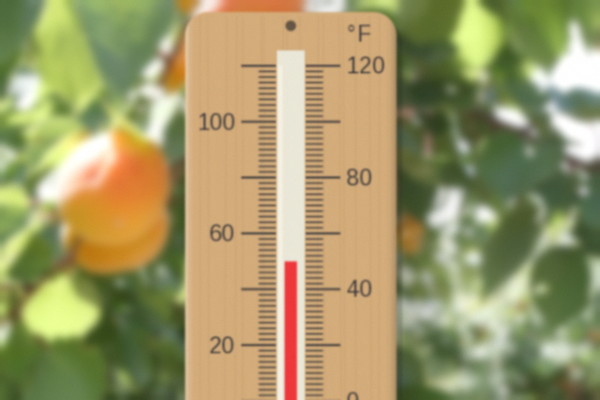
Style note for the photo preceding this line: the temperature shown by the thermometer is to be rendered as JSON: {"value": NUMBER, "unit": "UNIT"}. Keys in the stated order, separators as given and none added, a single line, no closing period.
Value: {"value": 50, "unit": "°F"}
